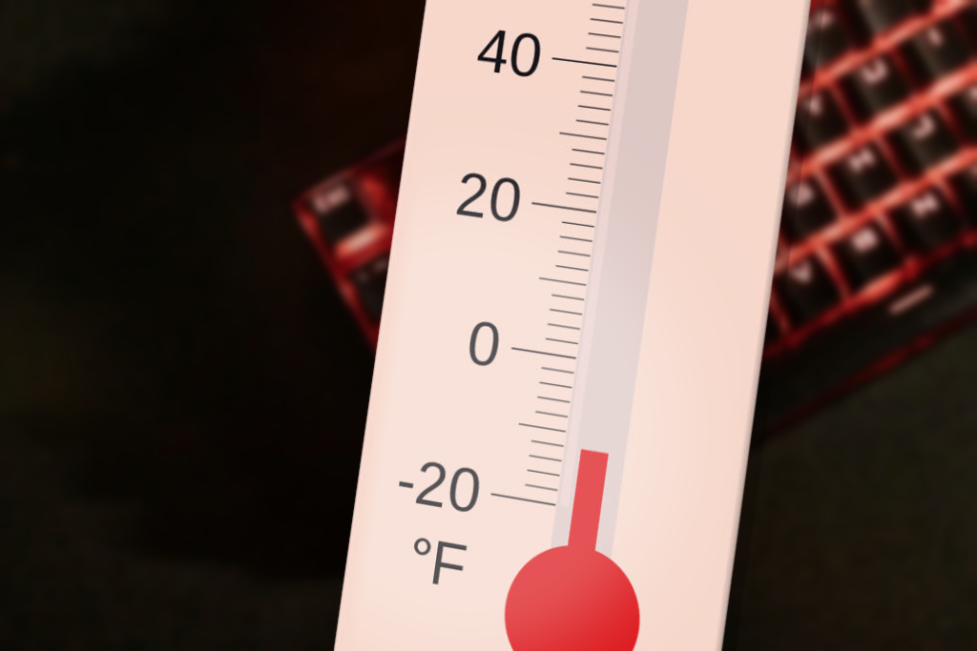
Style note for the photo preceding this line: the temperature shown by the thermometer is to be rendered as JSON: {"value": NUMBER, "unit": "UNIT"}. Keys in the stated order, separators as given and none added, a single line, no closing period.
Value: {"value": -12, "unit": "°F"}
